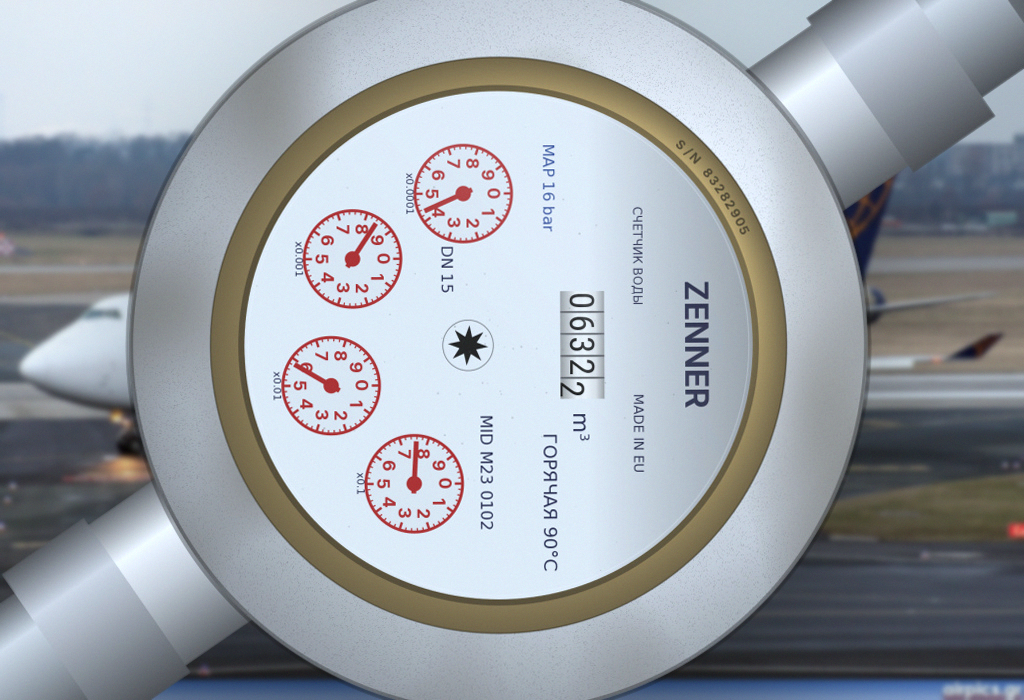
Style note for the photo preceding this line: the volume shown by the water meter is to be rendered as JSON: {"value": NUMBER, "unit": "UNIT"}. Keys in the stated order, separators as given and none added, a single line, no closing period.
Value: {"value": 6321.7584, "unit": "m³"}
